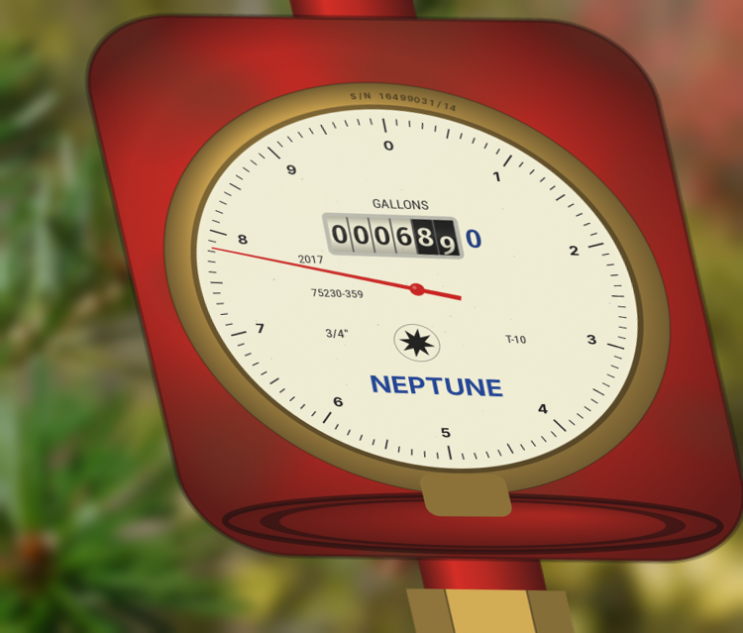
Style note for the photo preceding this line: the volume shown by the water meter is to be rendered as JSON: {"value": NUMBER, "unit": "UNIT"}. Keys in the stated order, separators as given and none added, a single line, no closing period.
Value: {"value": 6887.8, "unit": "gal"}
